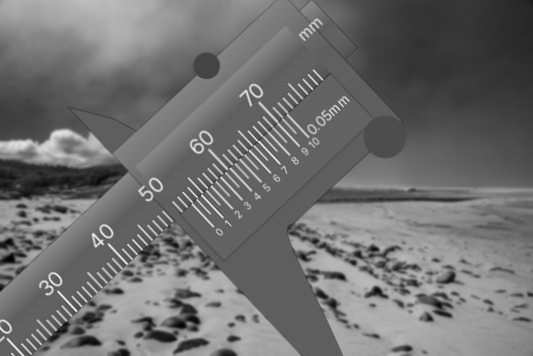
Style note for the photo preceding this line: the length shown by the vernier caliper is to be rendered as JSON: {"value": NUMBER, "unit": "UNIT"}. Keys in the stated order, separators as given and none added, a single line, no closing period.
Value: {"value": 52.8, "unit": "mm"}
